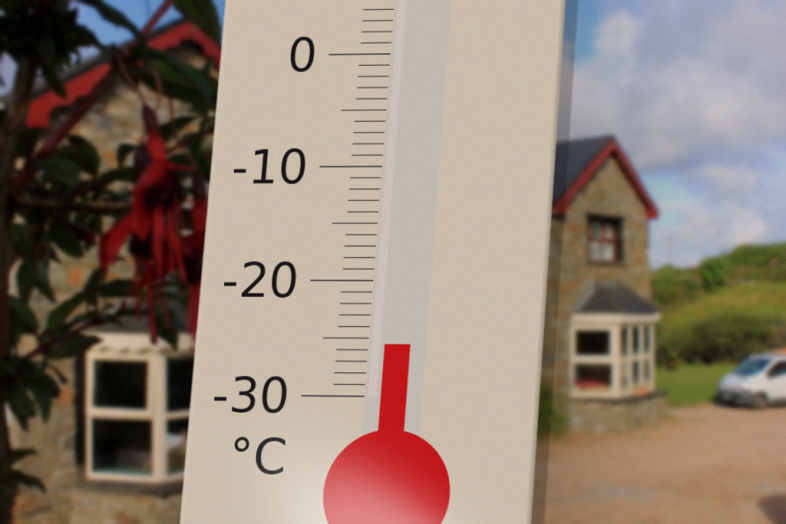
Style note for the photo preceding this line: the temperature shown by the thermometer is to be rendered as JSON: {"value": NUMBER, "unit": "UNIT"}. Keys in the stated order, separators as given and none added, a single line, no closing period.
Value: {"value": -25.5, "unit": "°C"}
